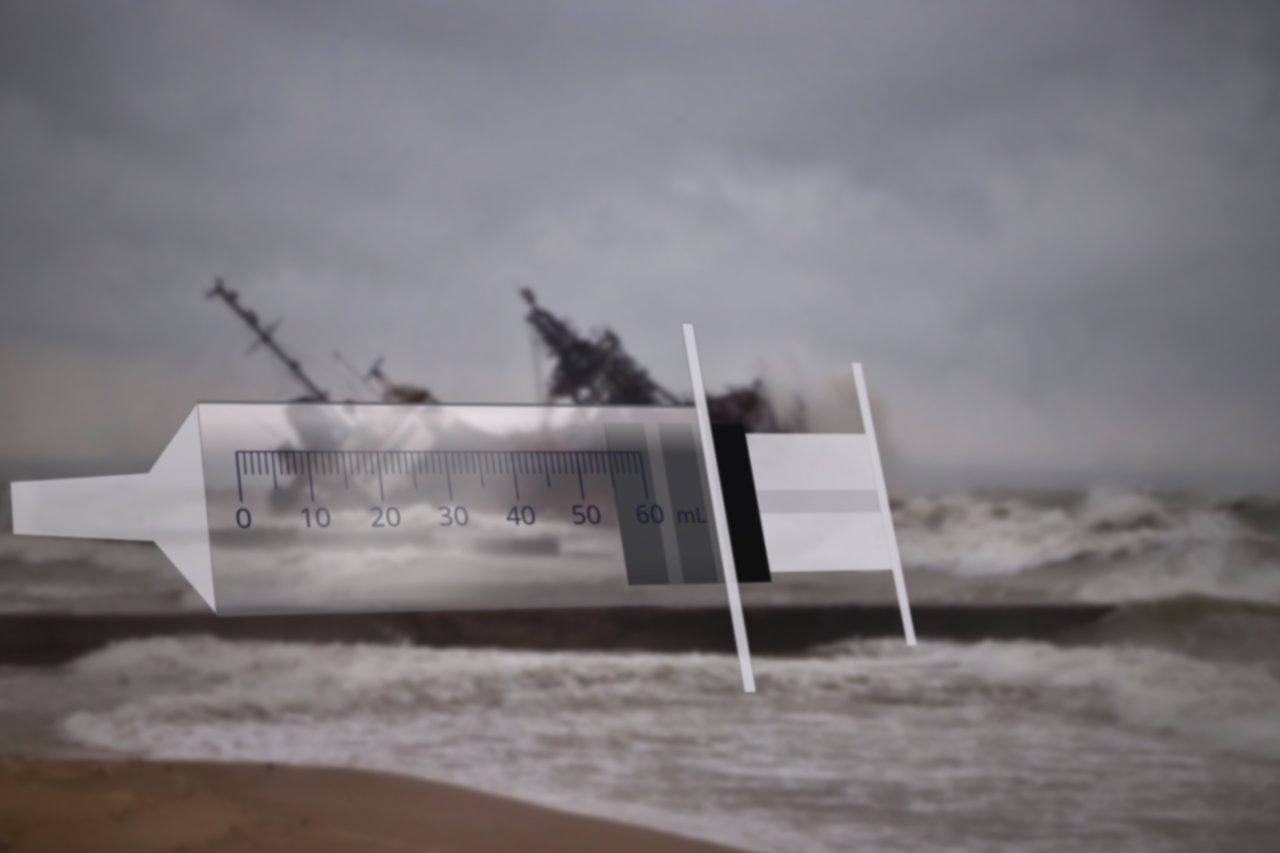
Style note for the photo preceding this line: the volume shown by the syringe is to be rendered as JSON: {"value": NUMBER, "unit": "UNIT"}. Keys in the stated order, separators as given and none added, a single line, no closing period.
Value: {"value": 55, "unit": "mL"}
